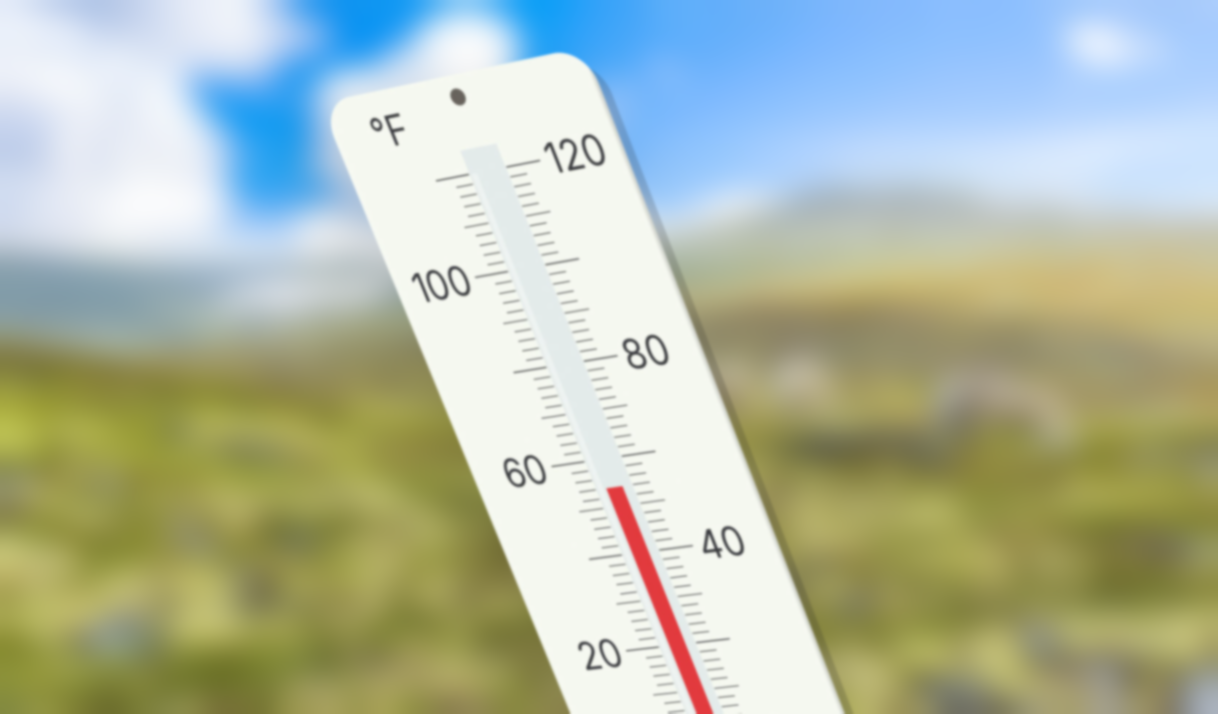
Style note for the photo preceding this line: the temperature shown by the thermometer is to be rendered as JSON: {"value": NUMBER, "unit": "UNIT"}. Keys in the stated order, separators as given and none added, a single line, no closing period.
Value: {"value": 54, "unit": "°F"}
